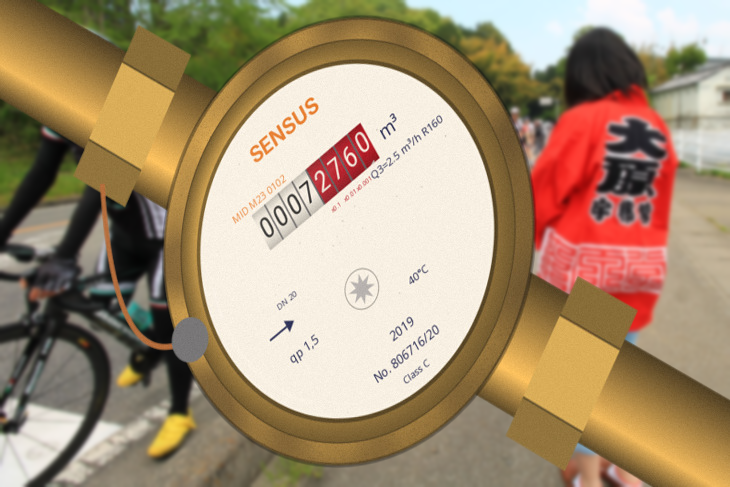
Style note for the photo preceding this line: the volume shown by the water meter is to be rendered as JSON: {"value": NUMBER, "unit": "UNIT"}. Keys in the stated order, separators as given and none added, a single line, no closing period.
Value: {"value": 7.2760, "unit": "m³"}
